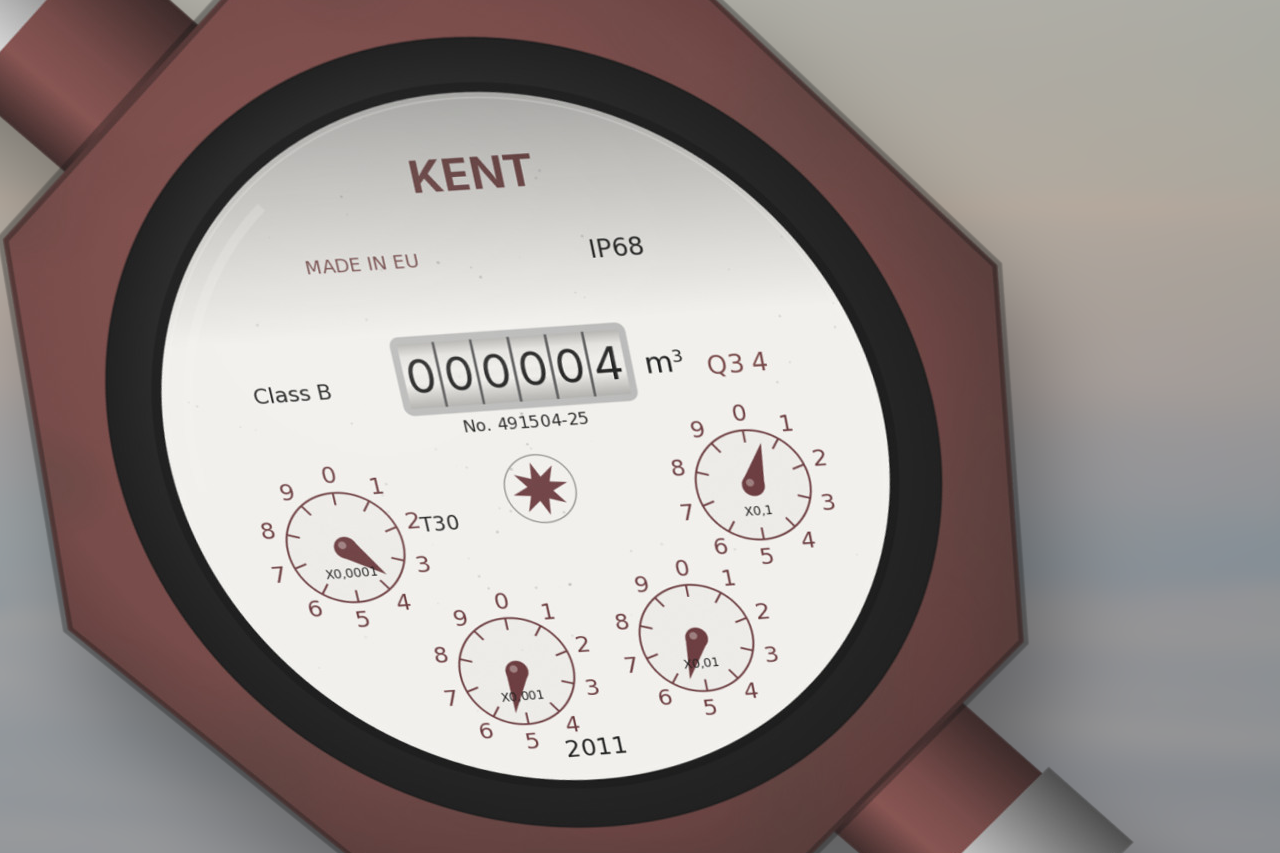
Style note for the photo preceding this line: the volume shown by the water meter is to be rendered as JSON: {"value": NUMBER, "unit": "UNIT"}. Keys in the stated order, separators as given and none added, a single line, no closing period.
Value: {"value": 4.0553, "unit": "m³"}
